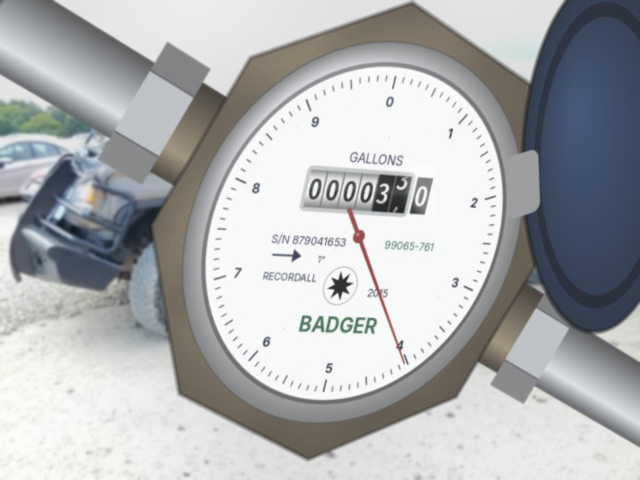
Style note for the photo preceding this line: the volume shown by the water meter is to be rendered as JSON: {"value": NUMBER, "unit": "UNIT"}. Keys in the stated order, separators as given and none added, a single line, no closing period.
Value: {"value": 334.0, "unit": "gal"}
